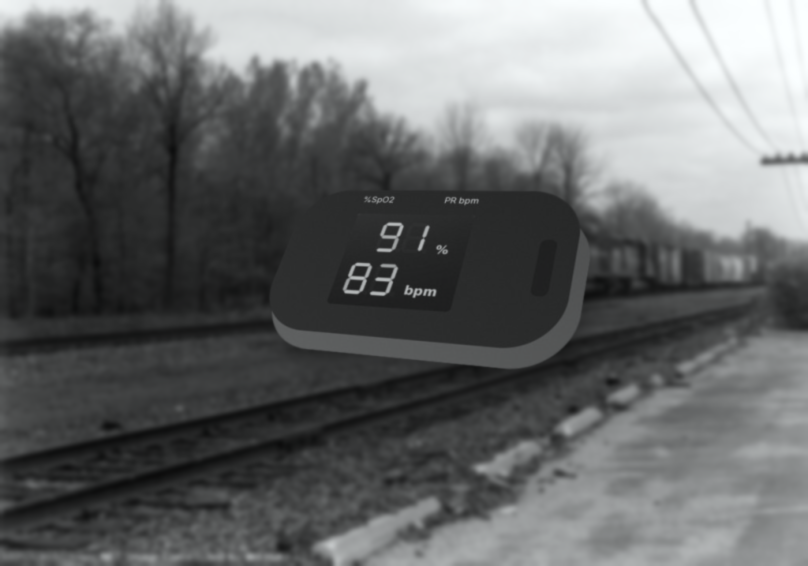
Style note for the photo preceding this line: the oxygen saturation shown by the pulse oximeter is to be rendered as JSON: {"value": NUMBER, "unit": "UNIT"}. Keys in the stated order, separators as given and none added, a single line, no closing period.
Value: {"value": 91, "unit": "%"}
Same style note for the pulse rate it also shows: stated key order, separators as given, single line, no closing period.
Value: {"value": 83, "unit": "bpm"}
